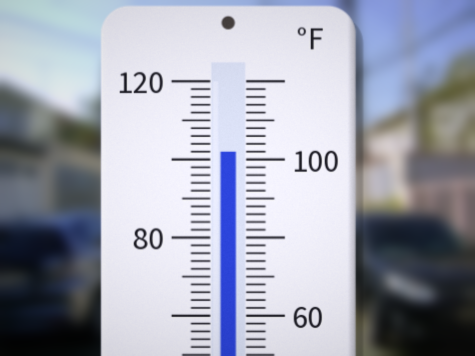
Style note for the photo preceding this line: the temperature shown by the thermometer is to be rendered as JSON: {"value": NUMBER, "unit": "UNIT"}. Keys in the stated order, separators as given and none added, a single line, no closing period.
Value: {"value": 102, "unit": "°F"}
